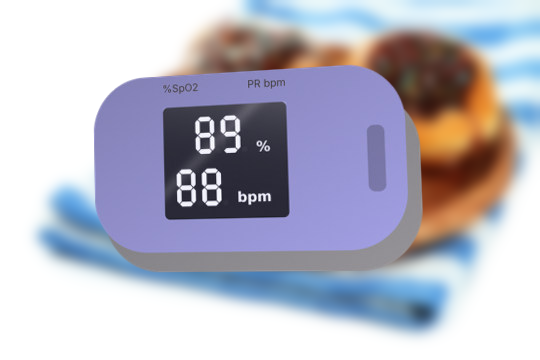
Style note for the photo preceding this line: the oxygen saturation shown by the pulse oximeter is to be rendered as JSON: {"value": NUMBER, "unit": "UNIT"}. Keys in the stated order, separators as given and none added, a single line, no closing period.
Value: {"value": 89, "unit": "%"}
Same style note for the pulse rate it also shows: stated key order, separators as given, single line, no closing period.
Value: {"value": 88, "unit": "bpm"}
